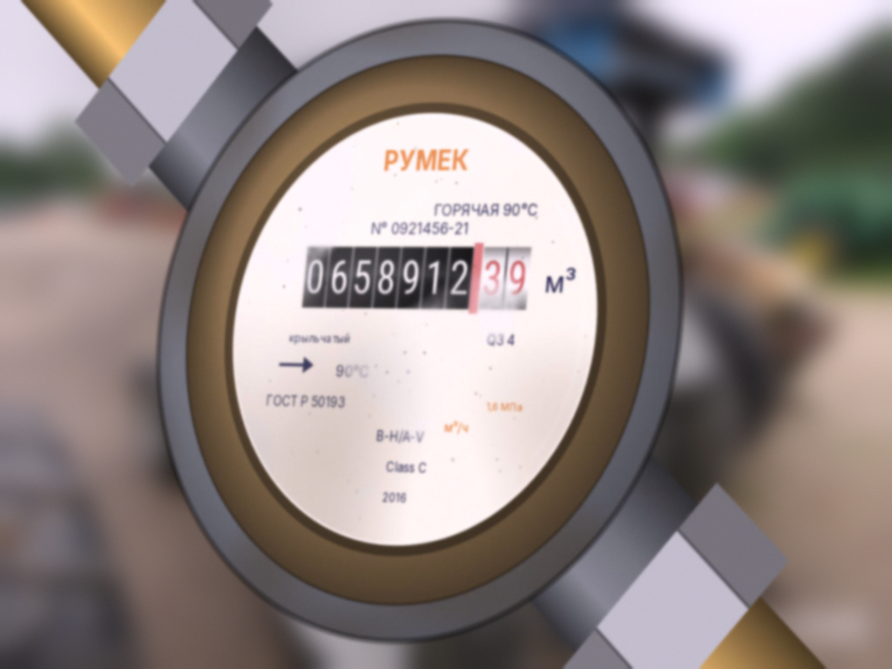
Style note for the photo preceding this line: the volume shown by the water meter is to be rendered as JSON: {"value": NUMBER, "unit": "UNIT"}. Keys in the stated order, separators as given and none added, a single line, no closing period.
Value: {"value": 658912.39, "unit": "m³"}
